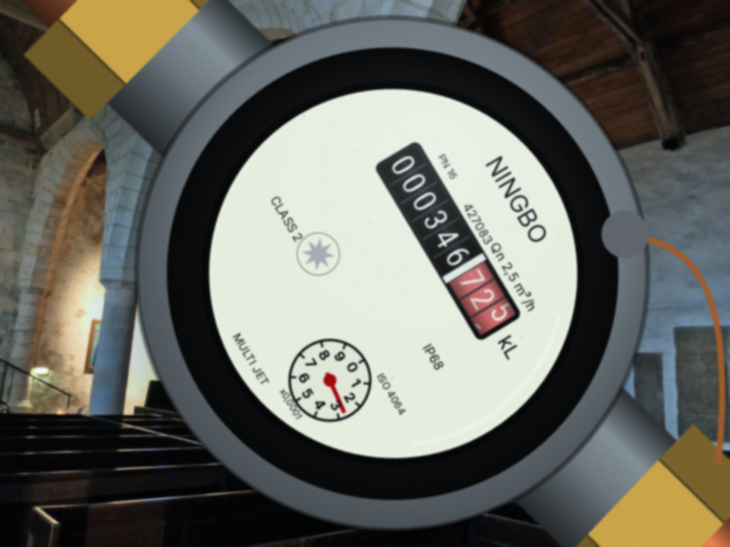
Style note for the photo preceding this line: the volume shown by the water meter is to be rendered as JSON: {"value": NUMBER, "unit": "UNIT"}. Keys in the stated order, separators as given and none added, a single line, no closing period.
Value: {"value": 346.7252, "unit": "kL"}
